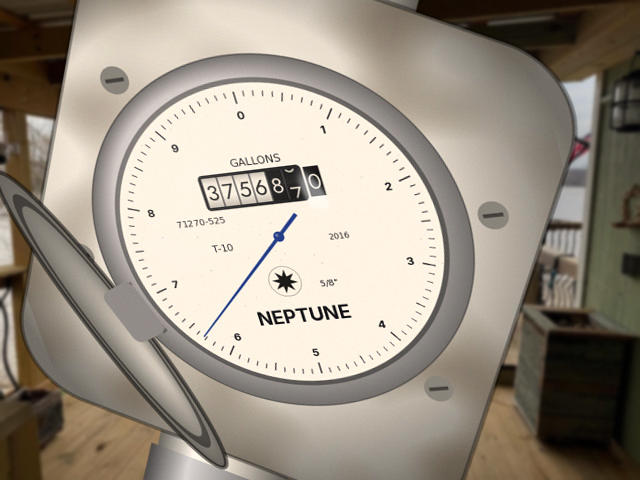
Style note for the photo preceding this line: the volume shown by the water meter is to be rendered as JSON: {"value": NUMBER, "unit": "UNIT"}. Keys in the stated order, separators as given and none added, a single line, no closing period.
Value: {"value": 3756866.3, "unit": "gal"}
